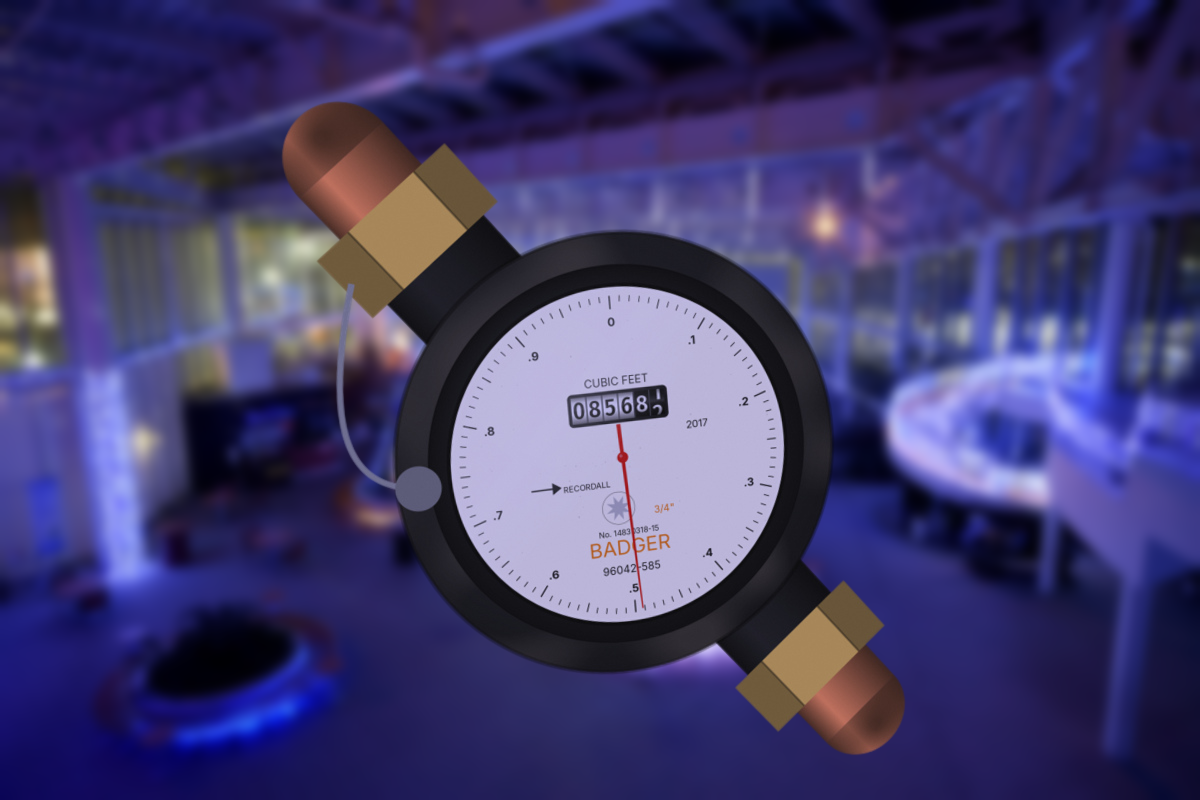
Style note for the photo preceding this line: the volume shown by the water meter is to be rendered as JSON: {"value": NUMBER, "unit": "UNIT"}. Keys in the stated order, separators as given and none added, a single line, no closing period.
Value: {"value": 85681.49, "unit": "ft³"}
